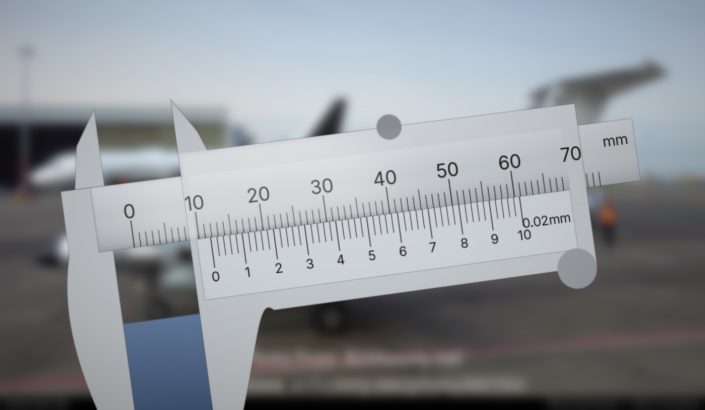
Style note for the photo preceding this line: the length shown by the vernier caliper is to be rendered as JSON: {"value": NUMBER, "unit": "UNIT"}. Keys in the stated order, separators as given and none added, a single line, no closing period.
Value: {"value": 11.8, "unit": "mm"}
